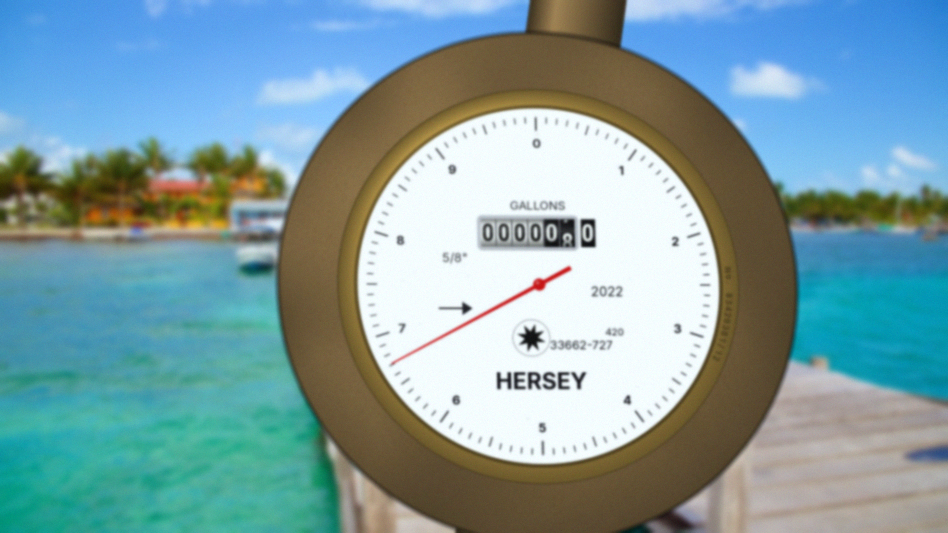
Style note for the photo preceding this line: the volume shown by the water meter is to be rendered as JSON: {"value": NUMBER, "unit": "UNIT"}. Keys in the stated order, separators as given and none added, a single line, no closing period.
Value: {"value": 76.7, "unit": "gal"}
